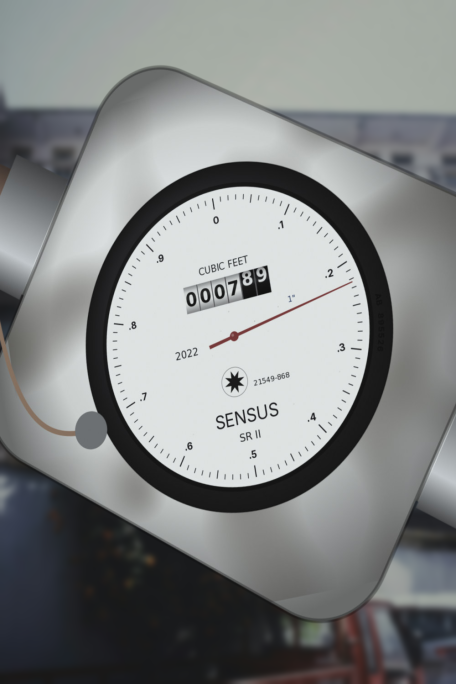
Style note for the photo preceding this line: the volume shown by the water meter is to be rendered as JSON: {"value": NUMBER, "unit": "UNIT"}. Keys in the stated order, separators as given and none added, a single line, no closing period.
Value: {"value": 789.22, "unit": "ft³"}
